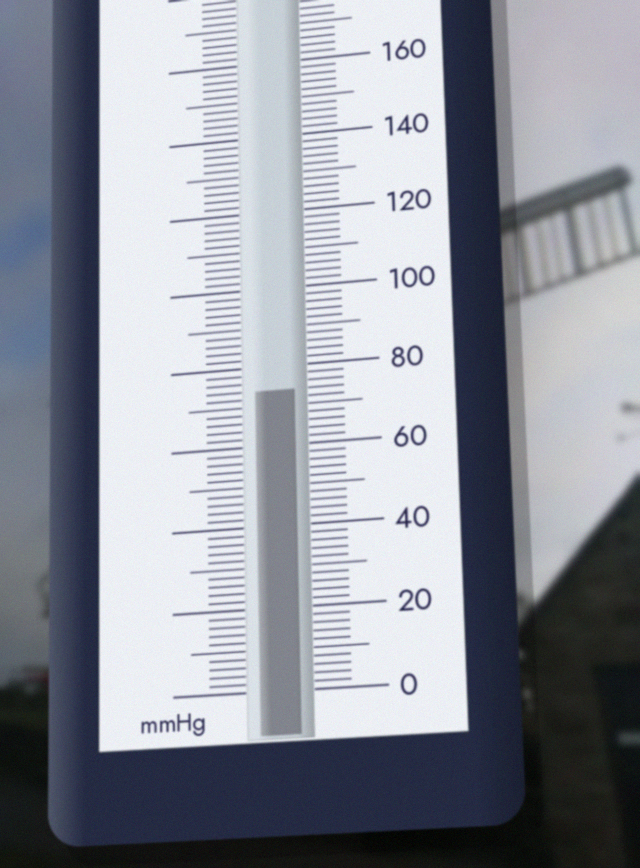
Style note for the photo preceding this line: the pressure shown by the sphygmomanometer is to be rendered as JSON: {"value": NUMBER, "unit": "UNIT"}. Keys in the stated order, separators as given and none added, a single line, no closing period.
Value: {"value": 74, "unit": "mmHg"}
